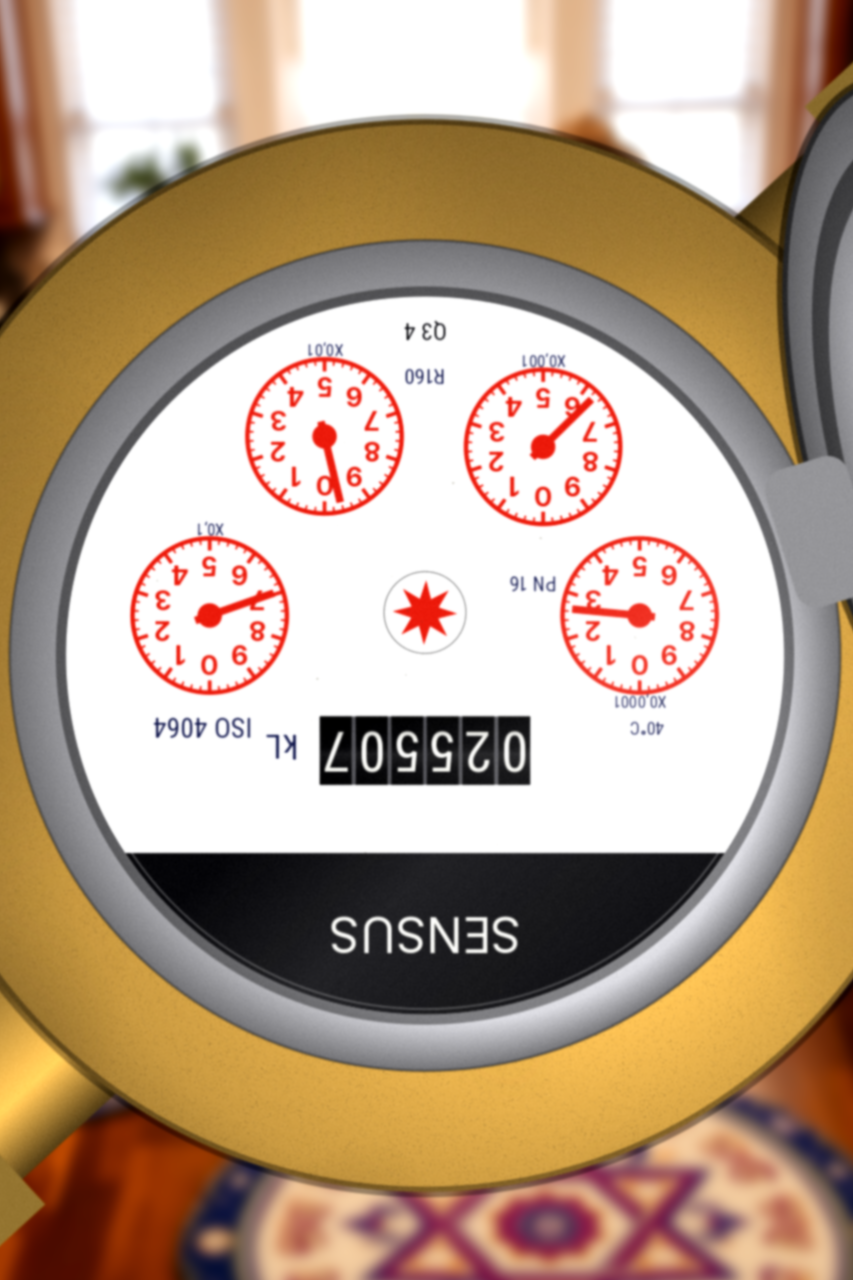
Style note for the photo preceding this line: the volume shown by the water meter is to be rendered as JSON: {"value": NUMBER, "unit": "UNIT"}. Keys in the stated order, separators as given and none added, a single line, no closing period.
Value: {"value": 25507.6962, "unit": "kL"}
